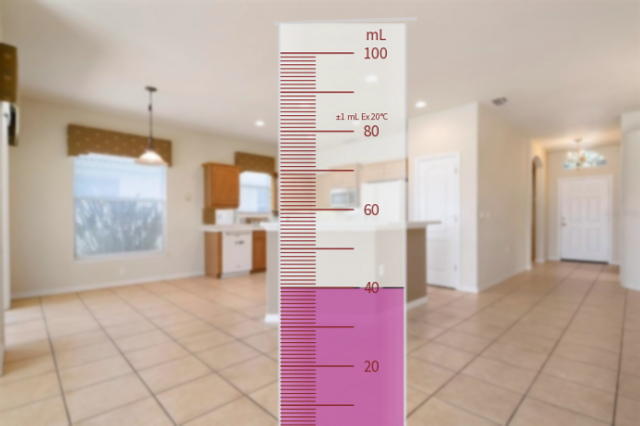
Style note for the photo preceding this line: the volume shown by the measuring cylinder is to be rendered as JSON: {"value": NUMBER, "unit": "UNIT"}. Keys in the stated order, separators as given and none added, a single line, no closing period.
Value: {"value": 40, "unit": "mL"}
